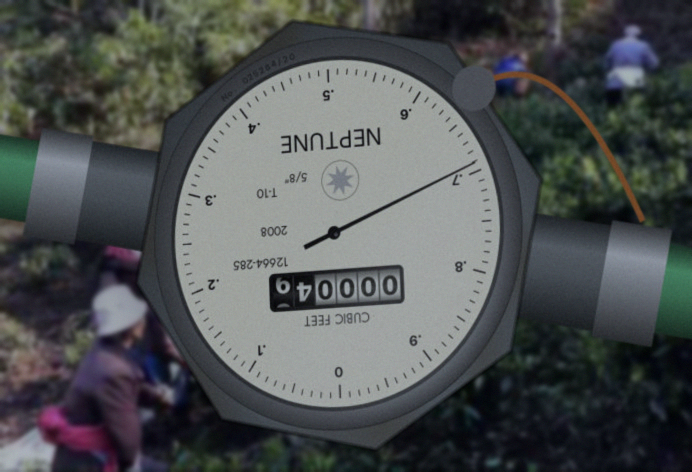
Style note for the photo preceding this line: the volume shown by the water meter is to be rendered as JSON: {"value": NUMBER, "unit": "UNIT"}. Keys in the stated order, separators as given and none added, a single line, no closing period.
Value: {"value": 48.69, "unit": "ft³"}
